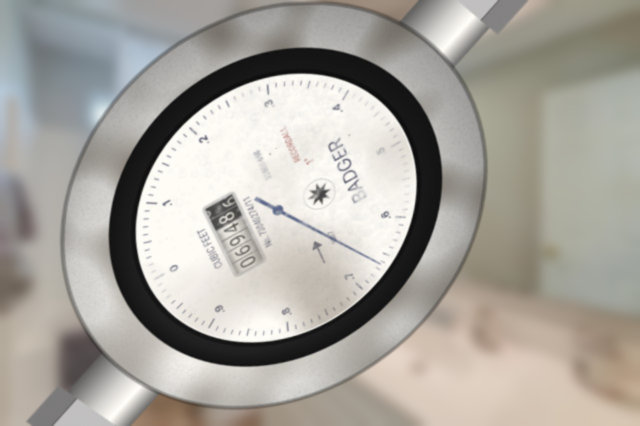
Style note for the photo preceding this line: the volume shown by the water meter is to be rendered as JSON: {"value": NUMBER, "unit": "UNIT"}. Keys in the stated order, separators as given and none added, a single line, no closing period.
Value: {"value": 69485.66, "unit": "ft³"}
